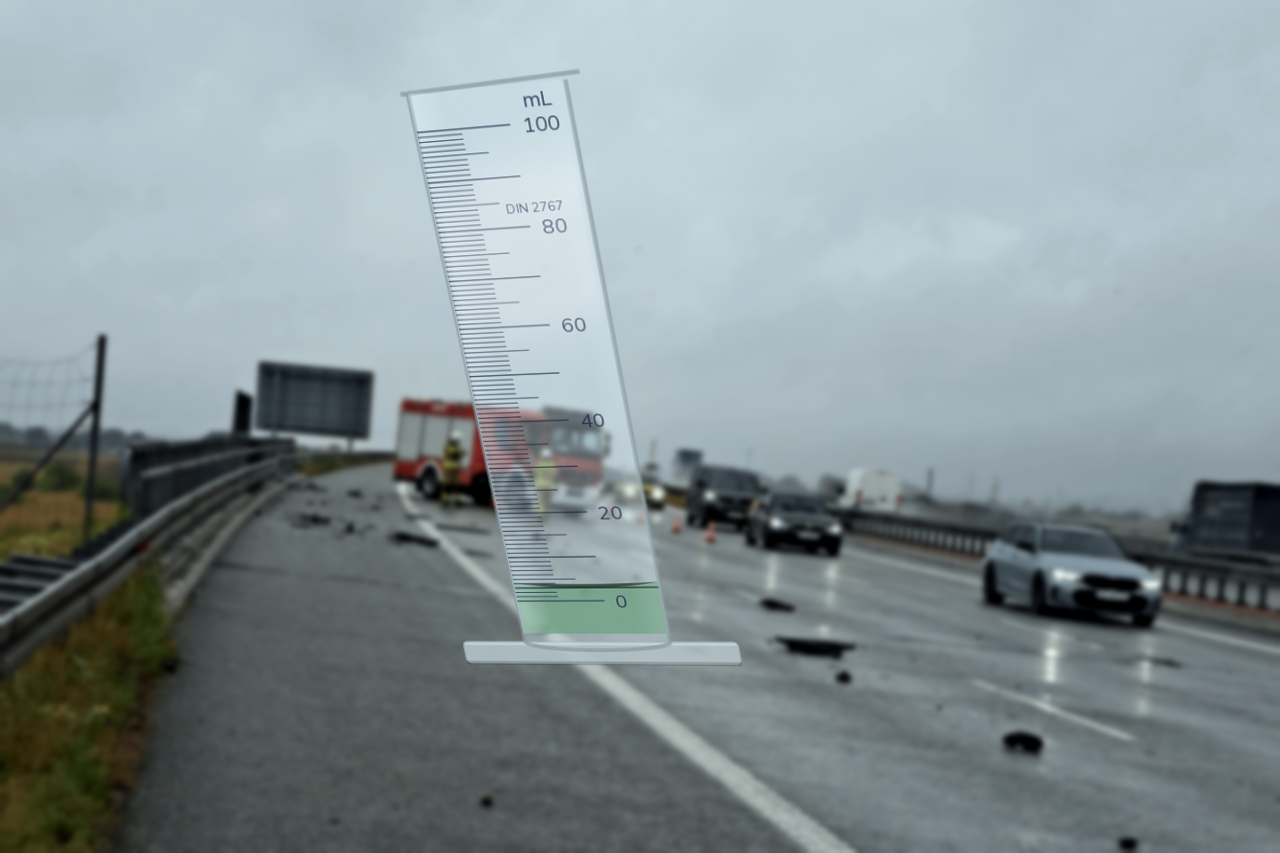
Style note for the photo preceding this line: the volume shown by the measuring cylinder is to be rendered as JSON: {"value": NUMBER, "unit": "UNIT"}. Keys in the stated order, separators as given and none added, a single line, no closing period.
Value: {"value": 3, "unit": "mL"}
